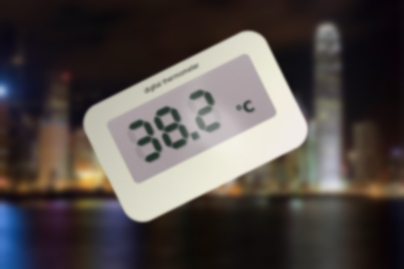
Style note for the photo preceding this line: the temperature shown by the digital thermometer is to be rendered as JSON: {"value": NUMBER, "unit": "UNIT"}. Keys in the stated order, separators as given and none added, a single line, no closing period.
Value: {"value": 38.2, "unit": "°C"}
